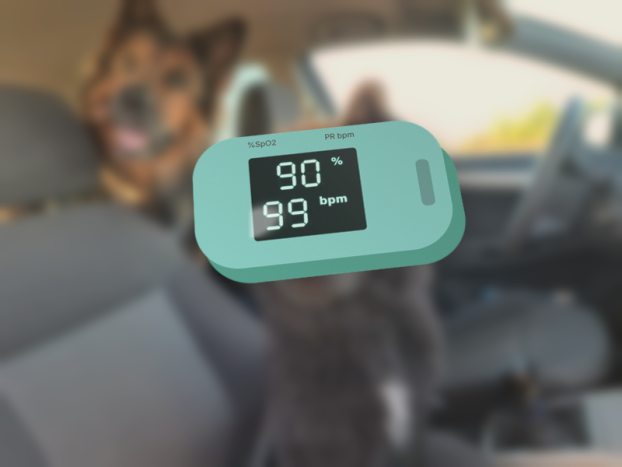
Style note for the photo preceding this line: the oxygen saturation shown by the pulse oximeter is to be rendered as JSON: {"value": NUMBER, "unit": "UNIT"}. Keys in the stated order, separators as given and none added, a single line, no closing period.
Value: {"value": 90, "unit": "%"}
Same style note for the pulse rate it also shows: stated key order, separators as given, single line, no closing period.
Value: {"value": 99, "unit": "bpm"}
